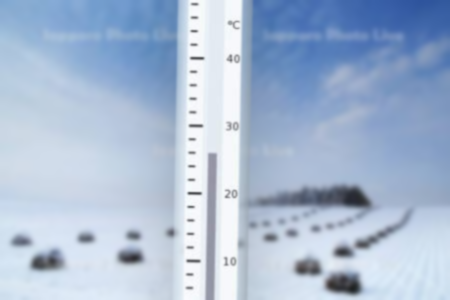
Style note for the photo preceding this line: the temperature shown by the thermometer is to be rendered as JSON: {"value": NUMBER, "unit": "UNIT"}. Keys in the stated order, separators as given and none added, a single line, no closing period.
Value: {"value": 26, "unit": "°C"}
